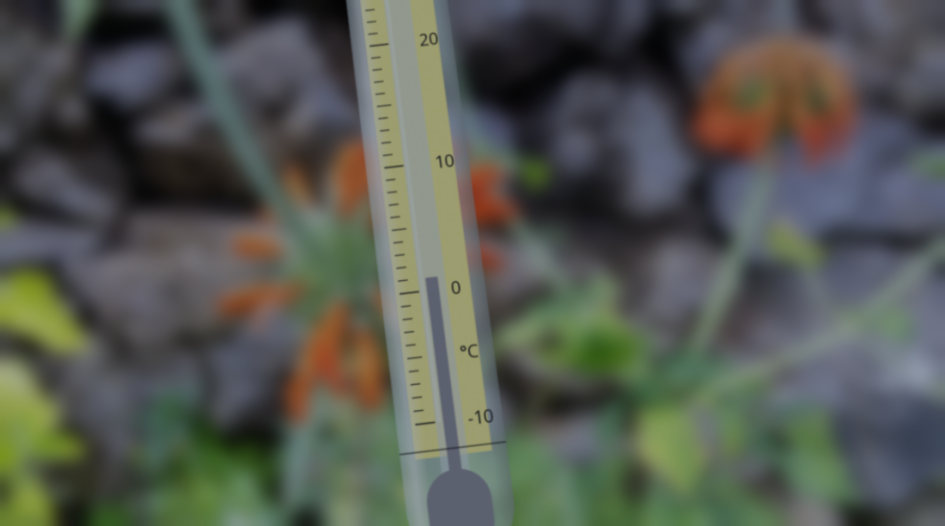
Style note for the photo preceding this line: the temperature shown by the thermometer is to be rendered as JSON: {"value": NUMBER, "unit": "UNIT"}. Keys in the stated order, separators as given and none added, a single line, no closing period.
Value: {"value": 1, "unit": "°C"}
